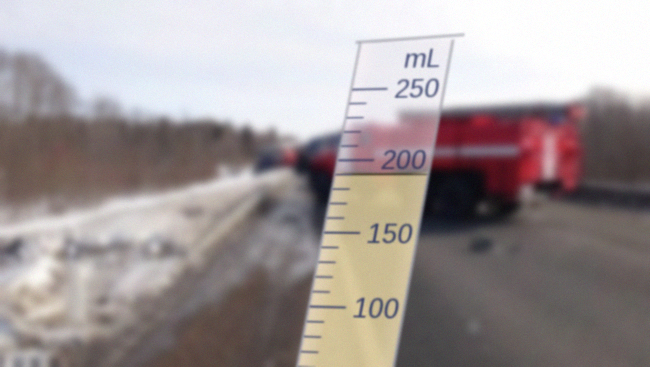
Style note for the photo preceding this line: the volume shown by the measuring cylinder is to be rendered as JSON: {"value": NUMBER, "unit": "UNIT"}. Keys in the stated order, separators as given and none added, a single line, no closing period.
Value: {"value": 190, "unit": "mL"}
